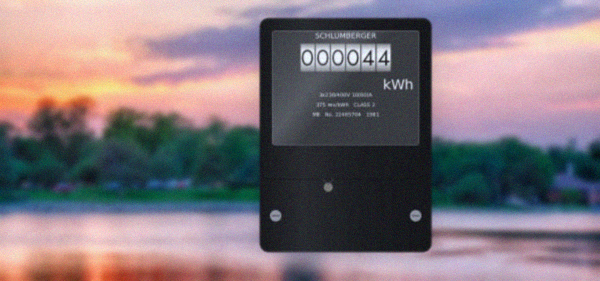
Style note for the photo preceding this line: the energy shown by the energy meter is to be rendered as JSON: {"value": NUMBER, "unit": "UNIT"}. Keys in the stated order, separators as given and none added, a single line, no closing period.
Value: {"value": 44, "unit": "kWh"}
